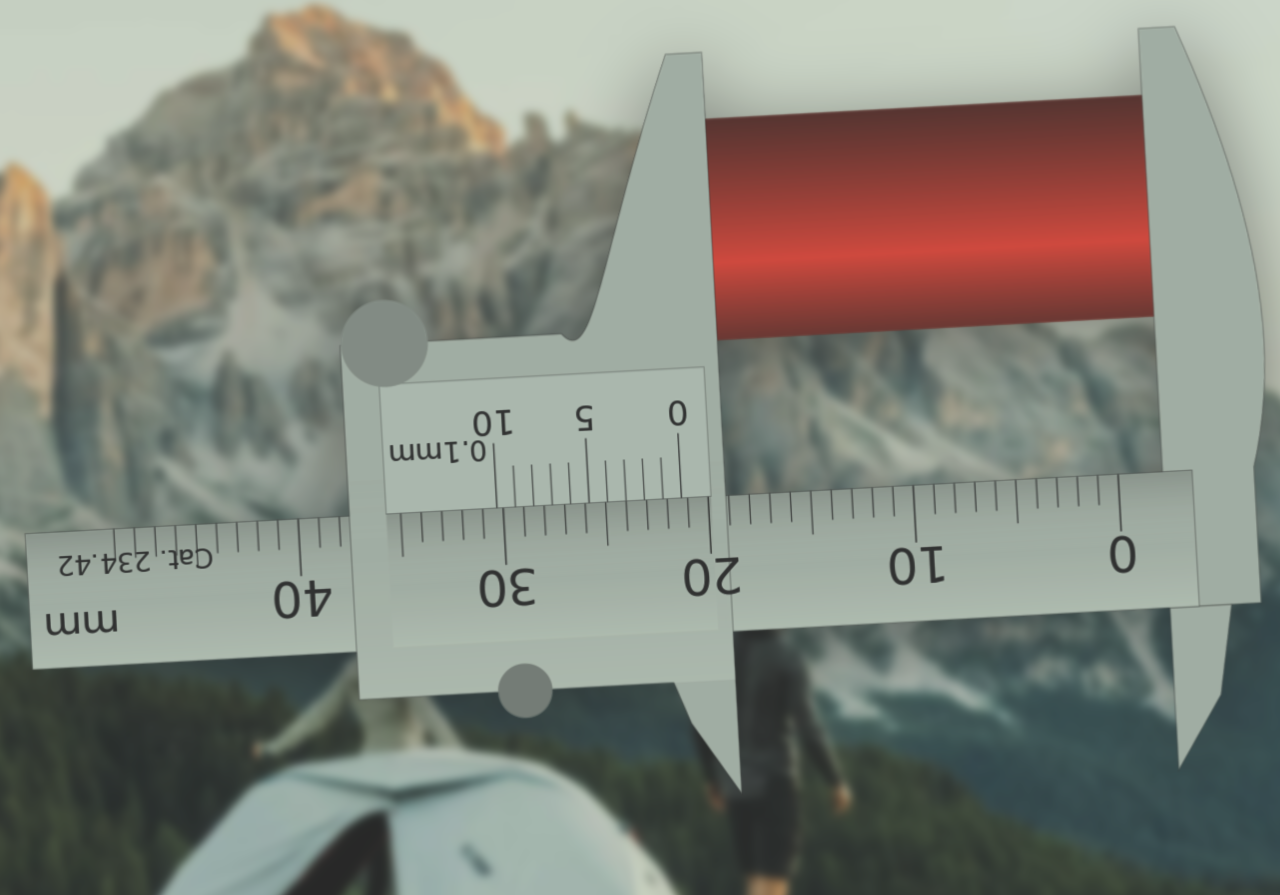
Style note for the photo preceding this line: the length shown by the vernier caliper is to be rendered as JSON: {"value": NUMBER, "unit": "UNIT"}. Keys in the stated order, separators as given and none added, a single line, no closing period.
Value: {"value": 21.3, "unit": "mm"}
